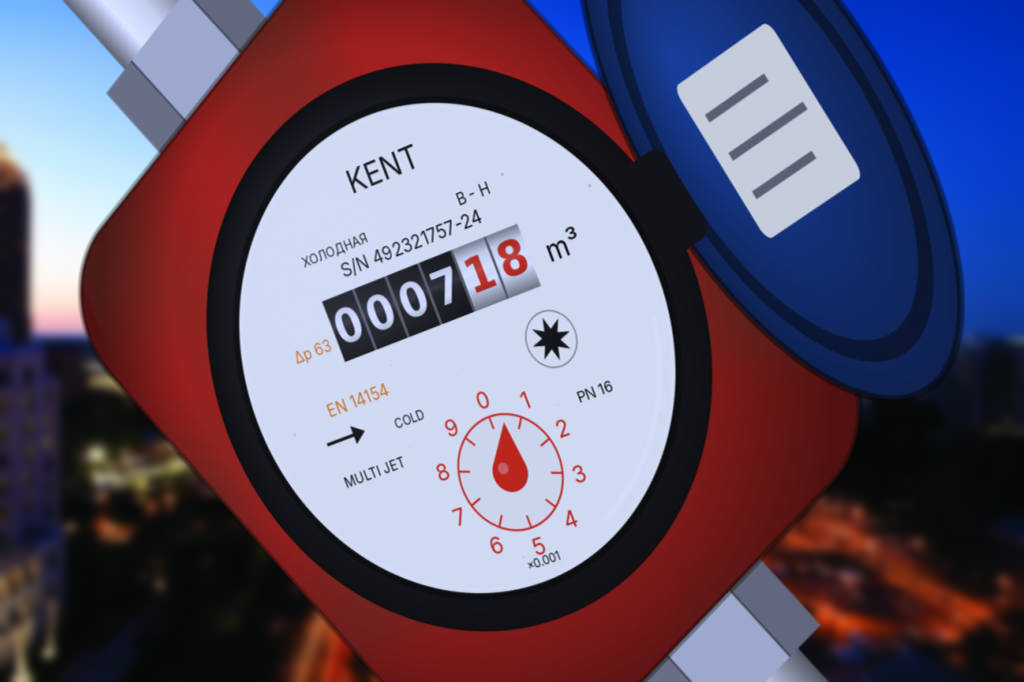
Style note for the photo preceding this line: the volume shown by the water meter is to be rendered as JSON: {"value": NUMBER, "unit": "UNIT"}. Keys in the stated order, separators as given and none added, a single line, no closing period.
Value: {"value": 7.180, "unit": "m³"}
